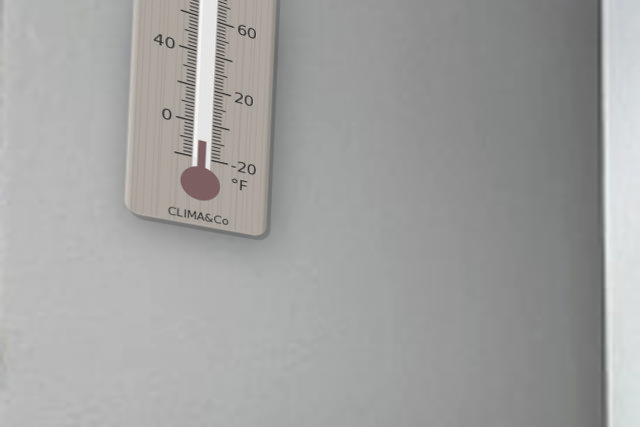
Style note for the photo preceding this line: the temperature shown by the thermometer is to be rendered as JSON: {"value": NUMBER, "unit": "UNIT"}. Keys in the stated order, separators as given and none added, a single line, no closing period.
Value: {"value": -10, "unit": "°F"}
